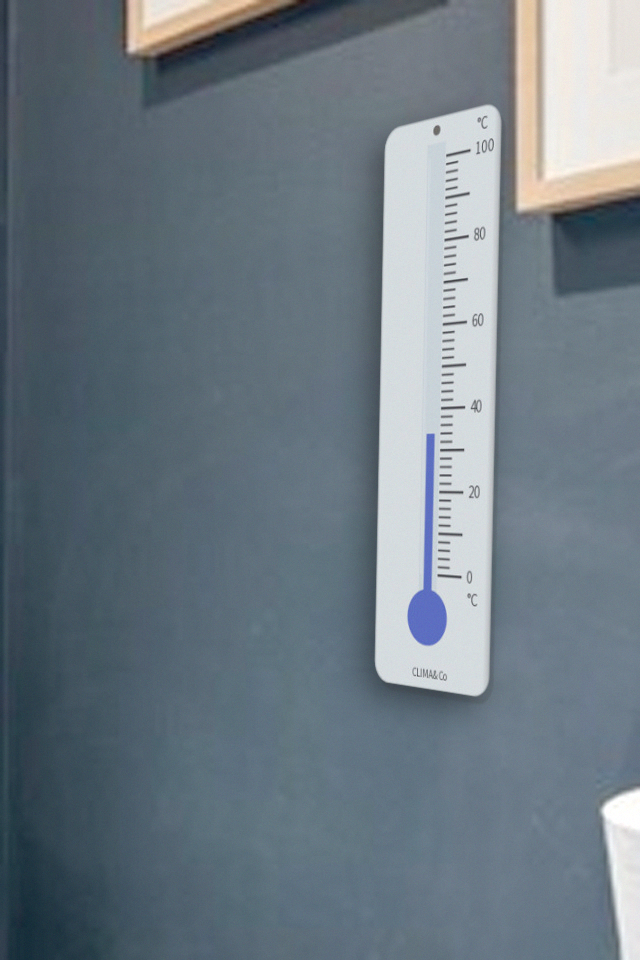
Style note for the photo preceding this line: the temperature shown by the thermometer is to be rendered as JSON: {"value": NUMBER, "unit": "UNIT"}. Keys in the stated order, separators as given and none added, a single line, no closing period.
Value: {"value": 34, "unit": "°C"}
